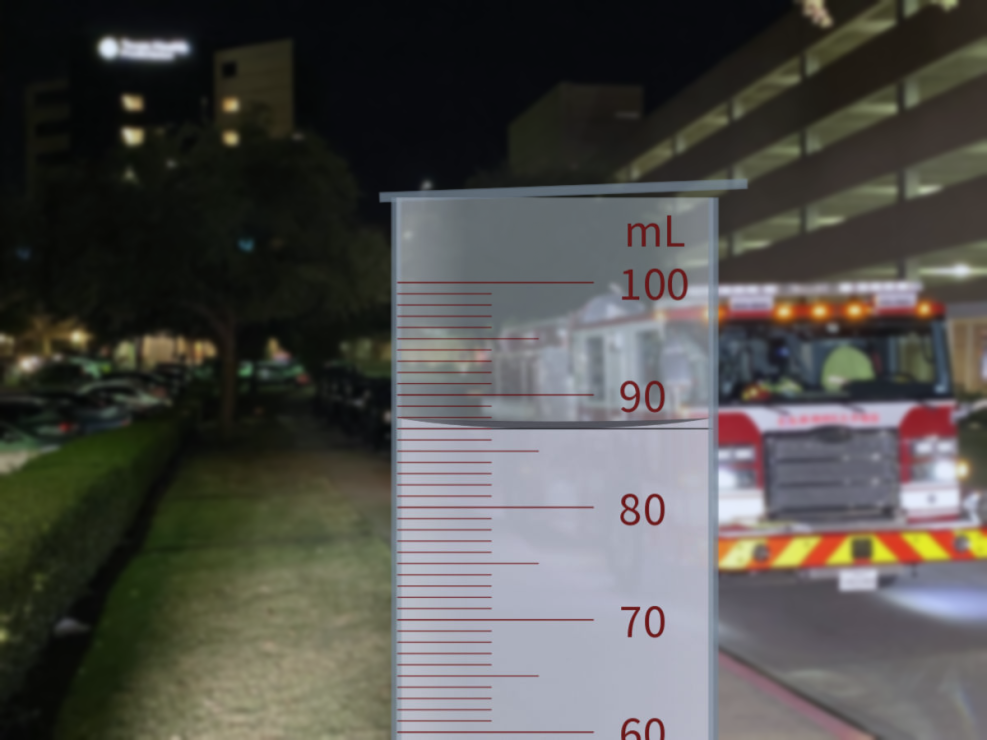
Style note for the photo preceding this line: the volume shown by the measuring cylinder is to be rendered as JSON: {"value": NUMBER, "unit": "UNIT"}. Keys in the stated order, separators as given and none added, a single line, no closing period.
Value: {"value": 87, "unit": "mL"}
